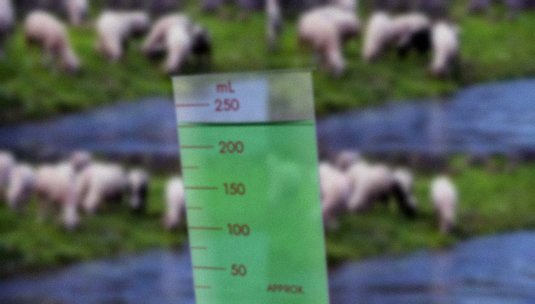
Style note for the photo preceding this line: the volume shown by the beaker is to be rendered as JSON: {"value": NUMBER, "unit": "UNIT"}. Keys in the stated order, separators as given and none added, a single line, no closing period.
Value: {"value": 225, "unit": "mL"}
